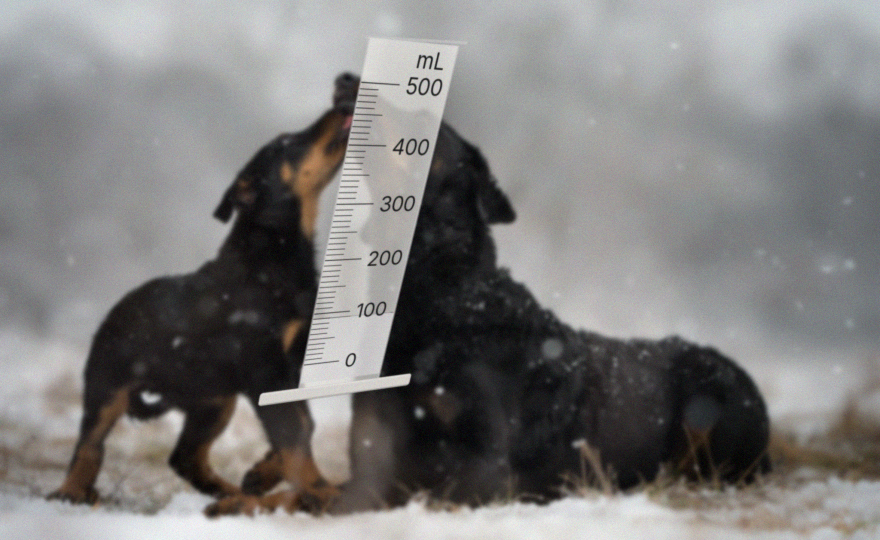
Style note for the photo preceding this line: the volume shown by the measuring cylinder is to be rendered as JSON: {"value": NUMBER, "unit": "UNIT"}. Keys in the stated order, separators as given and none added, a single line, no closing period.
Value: {"value": 90, "unit": "mL"}
